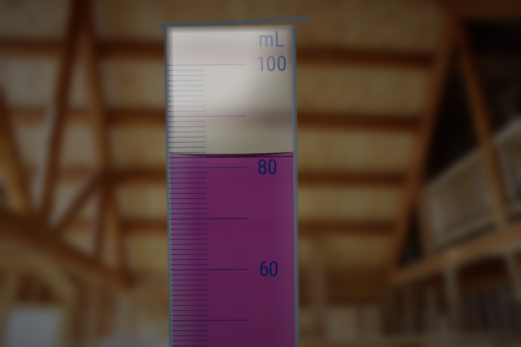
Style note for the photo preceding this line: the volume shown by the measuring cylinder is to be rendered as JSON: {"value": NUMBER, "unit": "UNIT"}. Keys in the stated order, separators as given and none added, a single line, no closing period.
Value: {"value": 82, "unit": "mL"}
